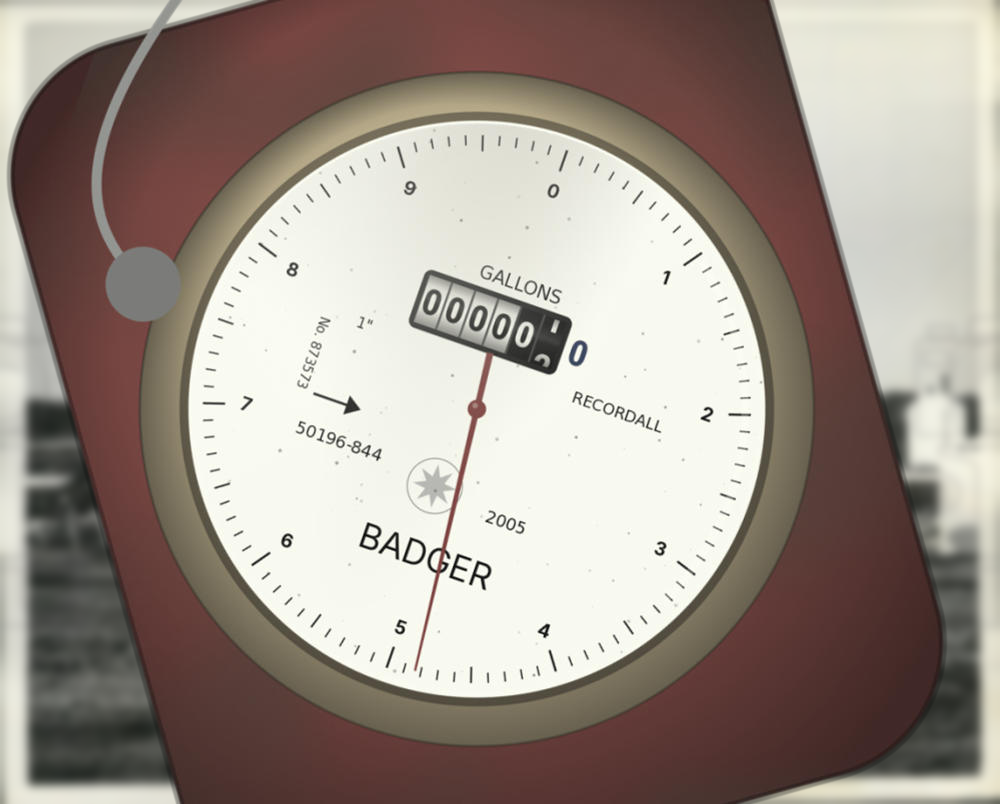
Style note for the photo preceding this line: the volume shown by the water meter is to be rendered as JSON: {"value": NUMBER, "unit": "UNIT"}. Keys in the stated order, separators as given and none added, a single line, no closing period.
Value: {"value": 14.8, "unit": "gal"}
